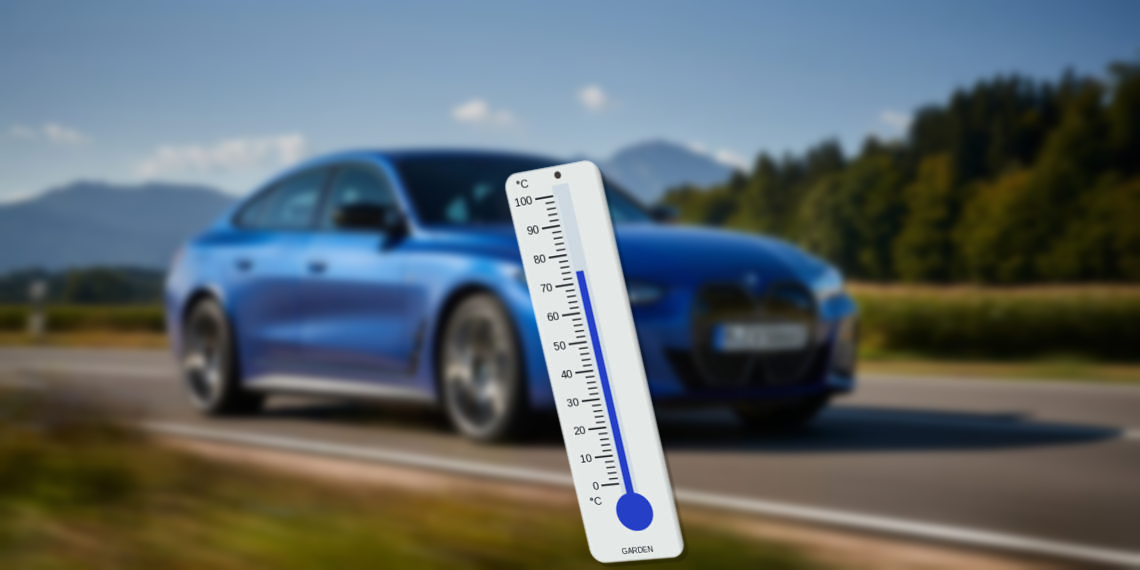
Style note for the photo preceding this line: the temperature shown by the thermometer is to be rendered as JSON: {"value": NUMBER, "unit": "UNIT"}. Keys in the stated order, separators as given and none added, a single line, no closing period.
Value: {"value": 74, "unit": "°C"}
